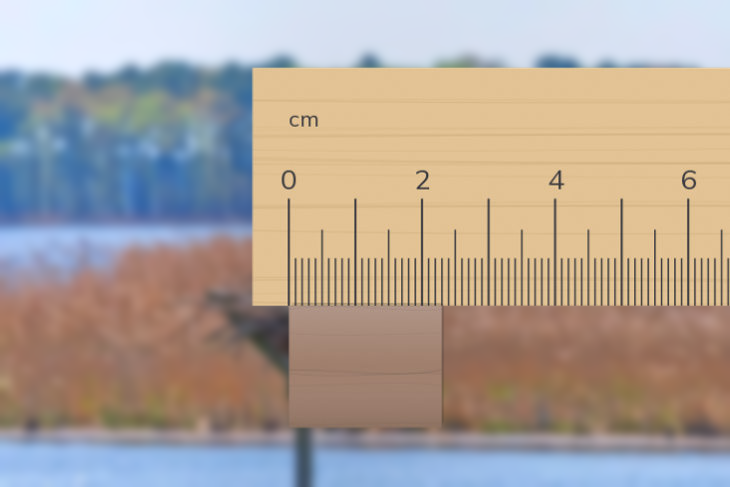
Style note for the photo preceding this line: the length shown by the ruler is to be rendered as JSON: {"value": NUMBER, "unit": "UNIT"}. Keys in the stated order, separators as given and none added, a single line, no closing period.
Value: {"value": 2.3, "unit": "cm"}
